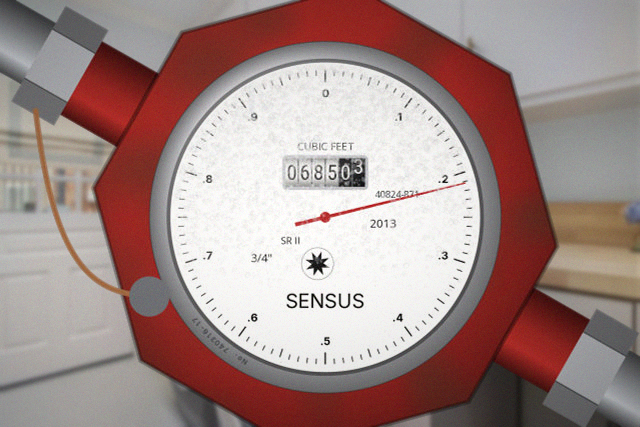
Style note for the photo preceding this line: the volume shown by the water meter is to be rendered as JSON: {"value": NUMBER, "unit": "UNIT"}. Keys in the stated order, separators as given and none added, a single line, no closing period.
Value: {"value": 68503.21, "unit": "ft³"}
